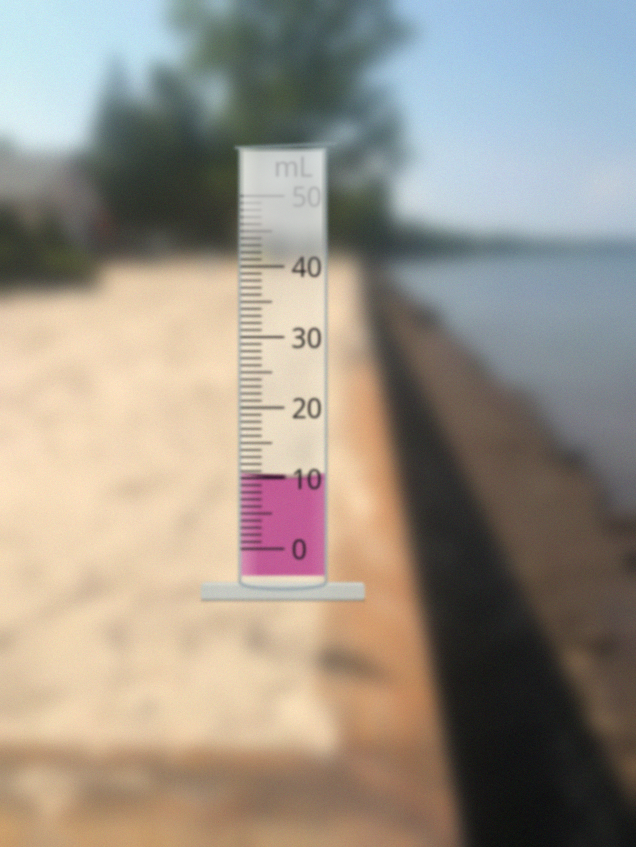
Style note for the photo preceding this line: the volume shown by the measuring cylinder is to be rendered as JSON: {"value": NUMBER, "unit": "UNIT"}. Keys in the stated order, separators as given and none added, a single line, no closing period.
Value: {"value": 10, "unit": "mL"}
